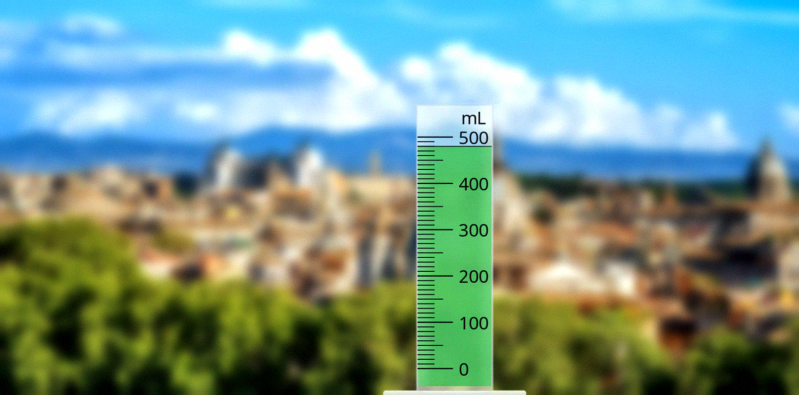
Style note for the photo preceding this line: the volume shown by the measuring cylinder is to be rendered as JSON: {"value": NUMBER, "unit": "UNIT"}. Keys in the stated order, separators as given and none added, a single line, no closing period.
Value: {"value": 480, "unit": "mL"}
